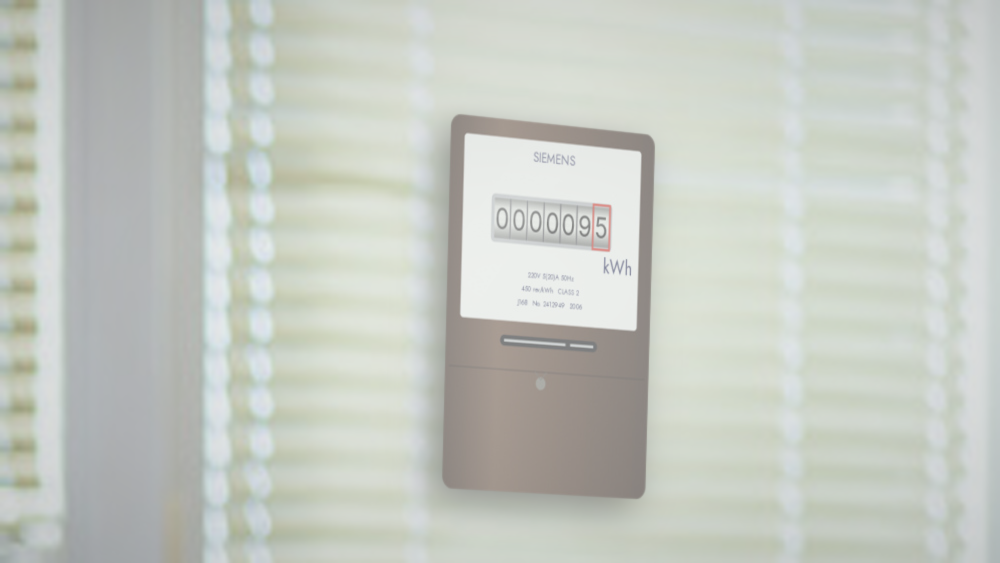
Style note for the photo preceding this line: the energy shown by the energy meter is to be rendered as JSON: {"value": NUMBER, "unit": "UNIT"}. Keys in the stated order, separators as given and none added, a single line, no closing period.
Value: {"value": 9.5, "unit": "kWh"}
